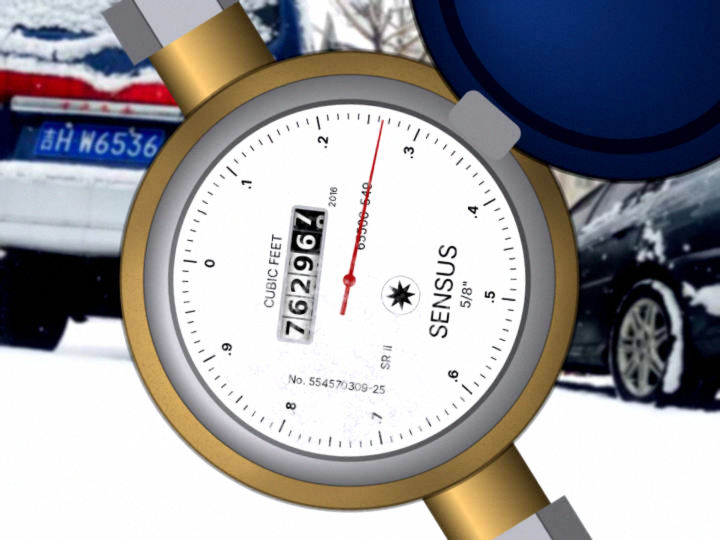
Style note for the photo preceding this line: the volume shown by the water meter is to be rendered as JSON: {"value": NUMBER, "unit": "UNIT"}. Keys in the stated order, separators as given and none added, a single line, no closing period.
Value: {"value": 762967.26, "unit": "ft³"}
